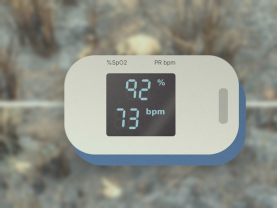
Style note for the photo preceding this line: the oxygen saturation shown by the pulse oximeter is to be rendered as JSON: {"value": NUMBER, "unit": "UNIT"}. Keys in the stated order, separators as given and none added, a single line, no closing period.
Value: {"value": 92, "unit": "%"}
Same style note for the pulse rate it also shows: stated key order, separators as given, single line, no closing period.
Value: {"value": 73, "unit": "bpm"}
